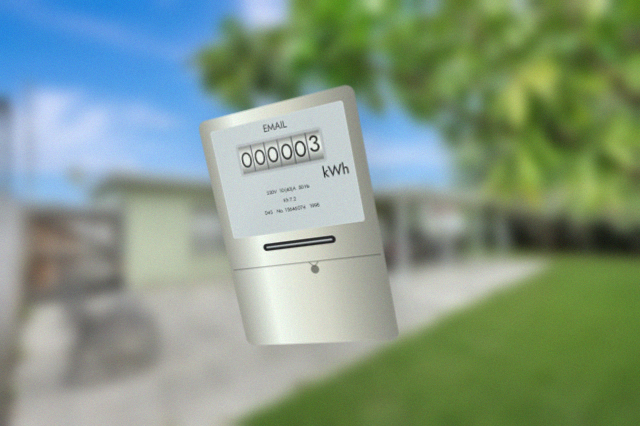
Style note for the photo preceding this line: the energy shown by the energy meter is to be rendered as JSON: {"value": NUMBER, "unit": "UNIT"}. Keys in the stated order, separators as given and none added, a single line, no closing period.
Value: {"value": 3, "unit": "kWh"}
